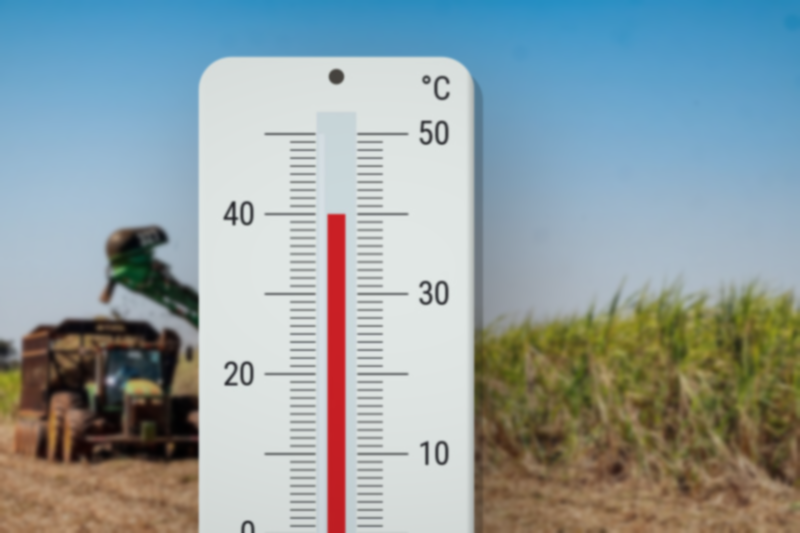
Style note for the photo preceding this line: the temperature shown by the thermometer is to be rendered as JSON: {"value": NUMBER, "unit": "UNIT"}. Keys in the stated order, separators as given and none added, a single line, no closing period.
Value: {"value": 40, "unit": "°C"}
